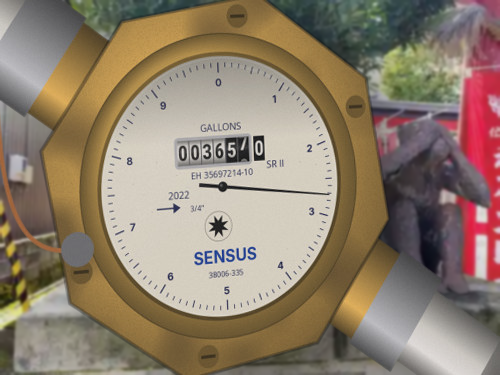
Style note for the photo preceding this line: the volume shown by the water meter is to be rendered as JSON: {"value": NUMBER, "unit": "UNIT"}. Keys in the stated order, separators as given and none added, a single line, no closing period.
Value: {"value": 36572.7, "unit": "gal"}
